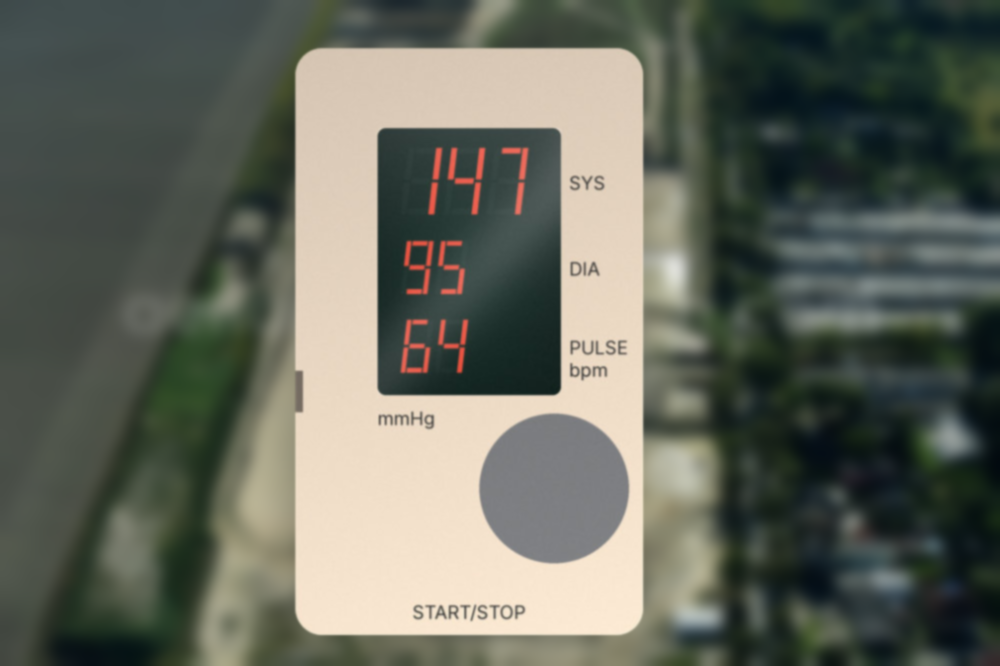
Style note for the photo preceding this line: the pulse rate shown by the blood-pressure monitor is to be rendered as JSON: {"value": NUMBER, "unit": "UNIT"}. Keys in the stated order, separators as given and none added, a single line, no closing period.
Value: {"value": 64, "unit": "bpm"}
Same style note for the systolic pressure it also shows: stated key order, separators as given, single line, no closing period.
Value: {"value": 147, "unit": "mmHg"}
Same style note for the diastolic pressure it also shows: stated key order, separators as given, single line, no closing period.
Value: {"value": 95, "unit": "mmHg"}
